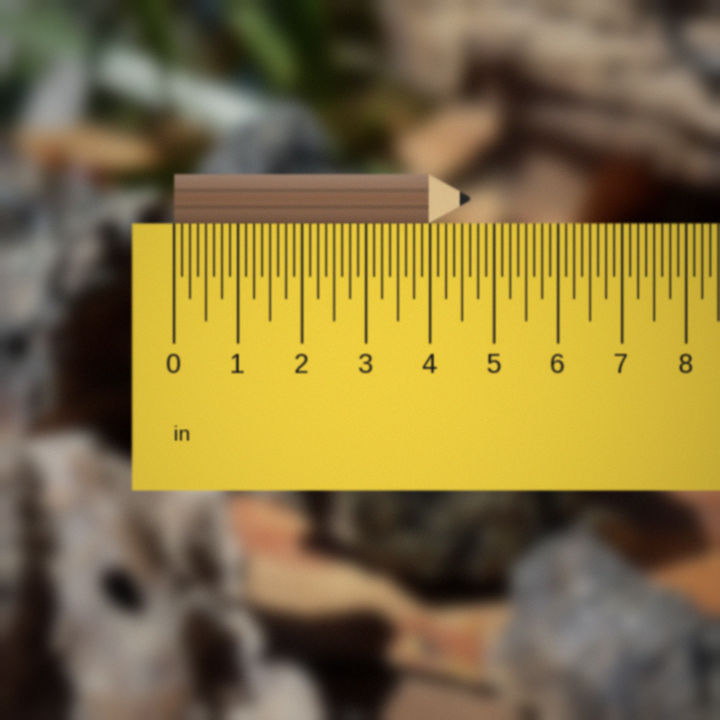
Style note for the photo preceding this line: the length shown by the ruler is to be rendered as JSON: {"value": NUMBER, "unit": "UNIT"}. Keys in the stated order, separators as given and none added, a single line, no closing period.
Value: {"value": 4.625, "unit": "in"}
